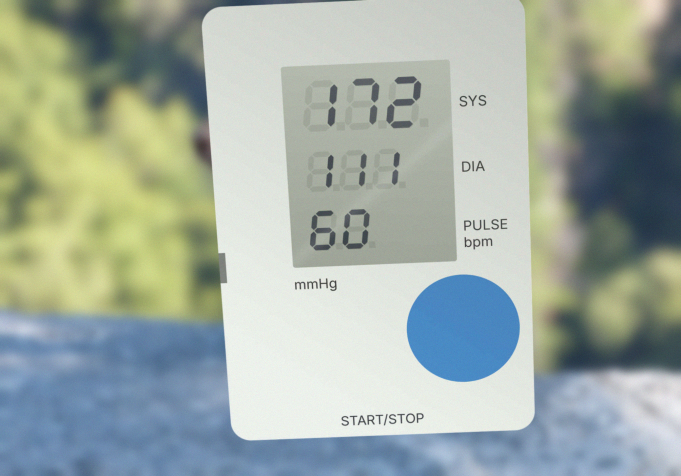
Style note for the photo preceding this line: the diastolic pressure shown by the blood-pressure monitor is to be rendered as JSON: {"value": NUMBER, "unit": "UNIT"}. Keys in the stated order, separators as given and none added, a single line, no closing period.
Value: {"value": 111, "unit": "mmHg"}
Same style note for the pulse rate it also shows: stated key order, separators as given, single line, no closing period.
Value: {"value": 60, "unit": "bpm"}
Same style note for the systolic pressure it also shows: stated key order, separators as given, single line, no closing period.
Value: {"value": 172, "unit": "mmHg"}
